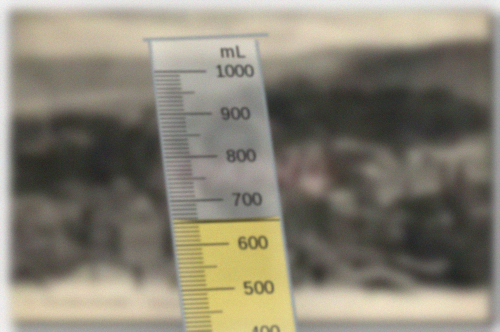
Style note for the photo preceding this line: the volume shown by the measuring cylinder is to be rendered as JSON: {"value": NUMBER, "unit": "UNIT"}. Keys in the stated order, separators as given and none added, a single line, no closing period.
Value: {"value": 650, "unit": "mL"}
